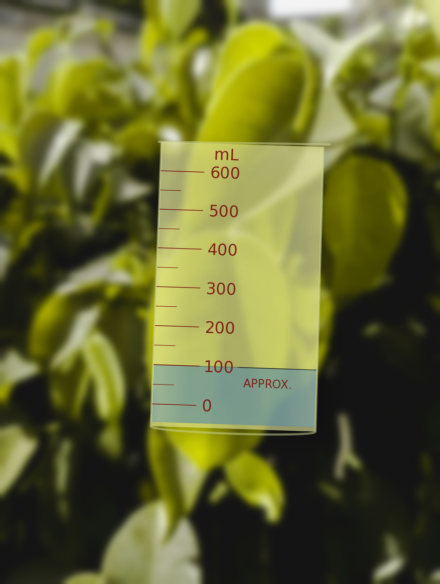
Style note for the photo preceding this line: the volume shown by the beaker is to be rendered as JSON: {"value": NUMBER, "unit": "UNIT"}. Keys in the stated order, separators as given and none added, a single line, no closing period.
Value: {"value": 100, "unit": "mL"}
